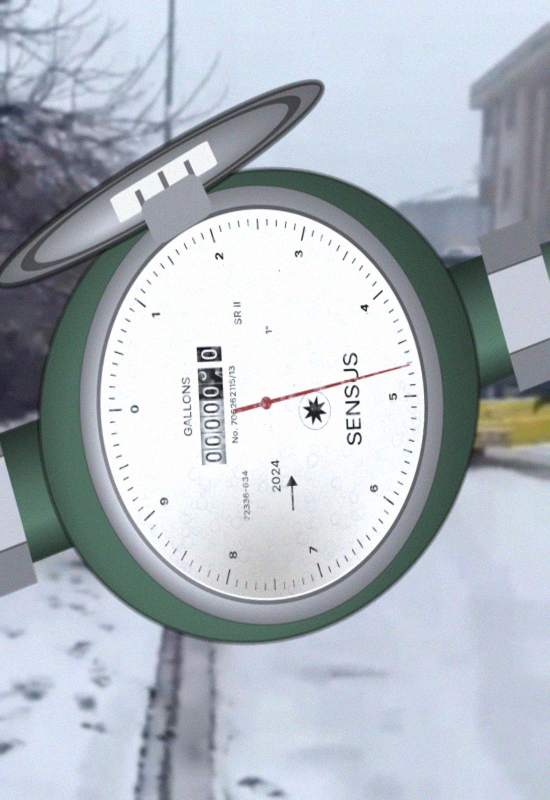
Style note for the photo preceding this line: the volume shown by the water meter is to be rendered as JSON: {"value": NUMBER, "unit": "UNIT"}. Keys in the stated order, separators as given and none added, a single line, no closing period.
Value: {"value": 34.7, "unit": "gal"}
